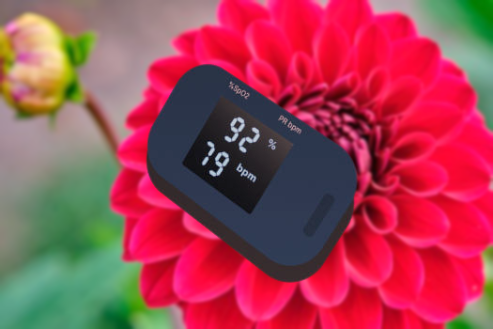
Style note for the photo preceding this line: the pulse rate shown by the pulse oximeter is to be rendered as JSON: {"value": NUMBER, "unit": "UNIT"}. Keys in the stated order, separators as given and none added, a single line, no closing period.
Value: {"value": 79, "unit": "bpm"}
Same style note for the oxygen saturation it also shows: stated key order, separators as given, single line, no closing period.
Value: {"value": 92, "unit": "%"}
